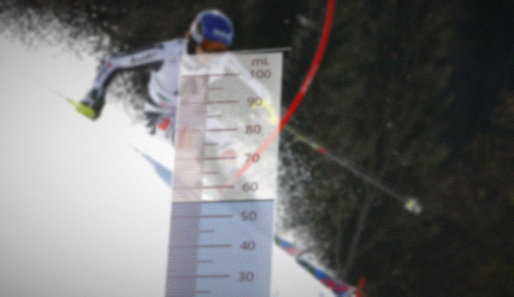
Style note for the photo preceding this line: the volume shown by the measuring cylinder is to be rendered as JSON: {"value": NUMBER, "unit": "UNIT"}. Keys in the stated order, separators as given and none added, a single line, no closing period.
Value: {"value": 55, "unit": "mL"}
